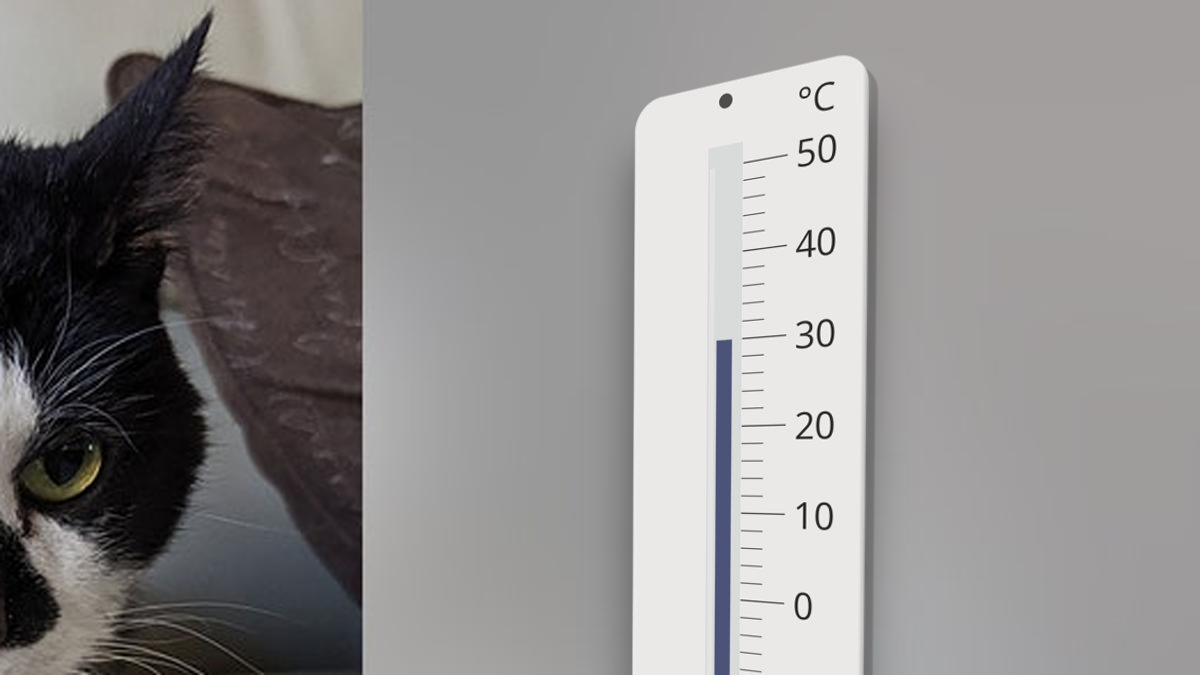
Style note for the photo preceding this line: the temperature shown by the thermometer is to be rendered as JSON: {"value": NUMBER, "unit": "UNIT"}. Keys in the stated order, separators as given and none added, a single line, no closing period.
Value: {"value": 30, "unit": "°C"}
